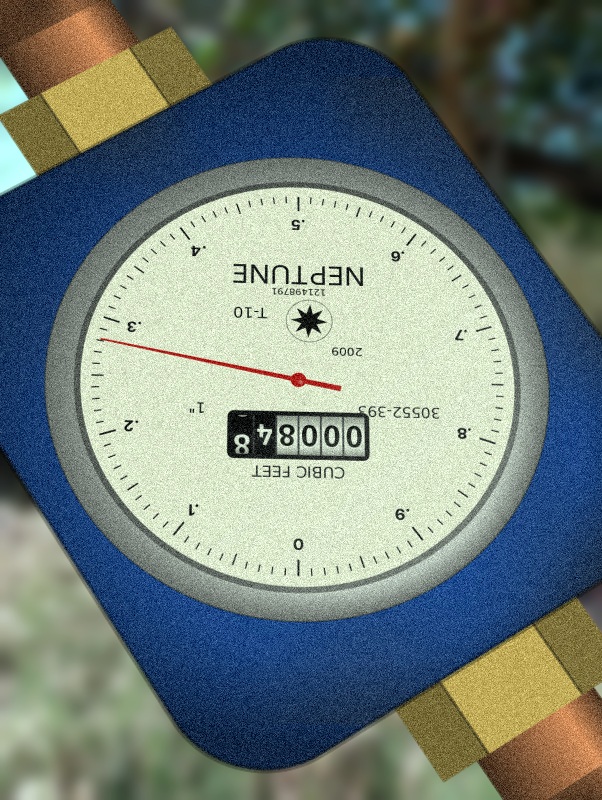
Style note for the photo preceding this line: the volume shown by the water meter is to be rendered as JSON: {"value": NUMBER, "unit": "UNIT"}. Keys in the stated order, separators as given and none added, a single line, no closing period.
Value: {"value": 848.28, "unit": "ft³"}
